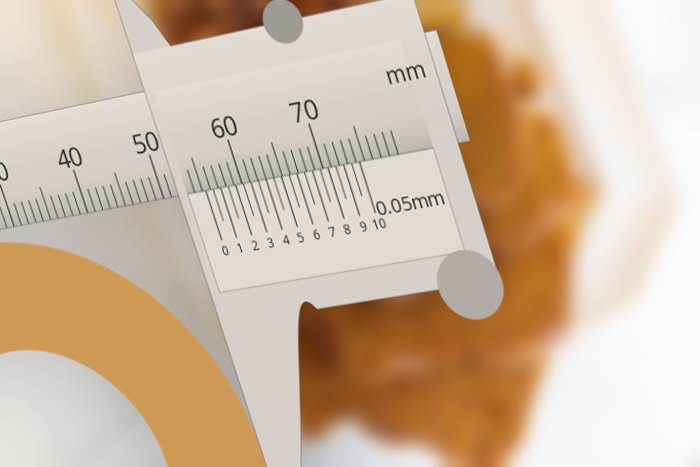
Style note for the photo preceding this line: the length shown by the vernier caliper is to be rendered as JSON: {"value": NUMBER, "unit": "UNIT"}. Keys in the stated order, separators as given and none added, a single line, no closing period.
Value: {"value": 55.4, "unit": "mm"}
